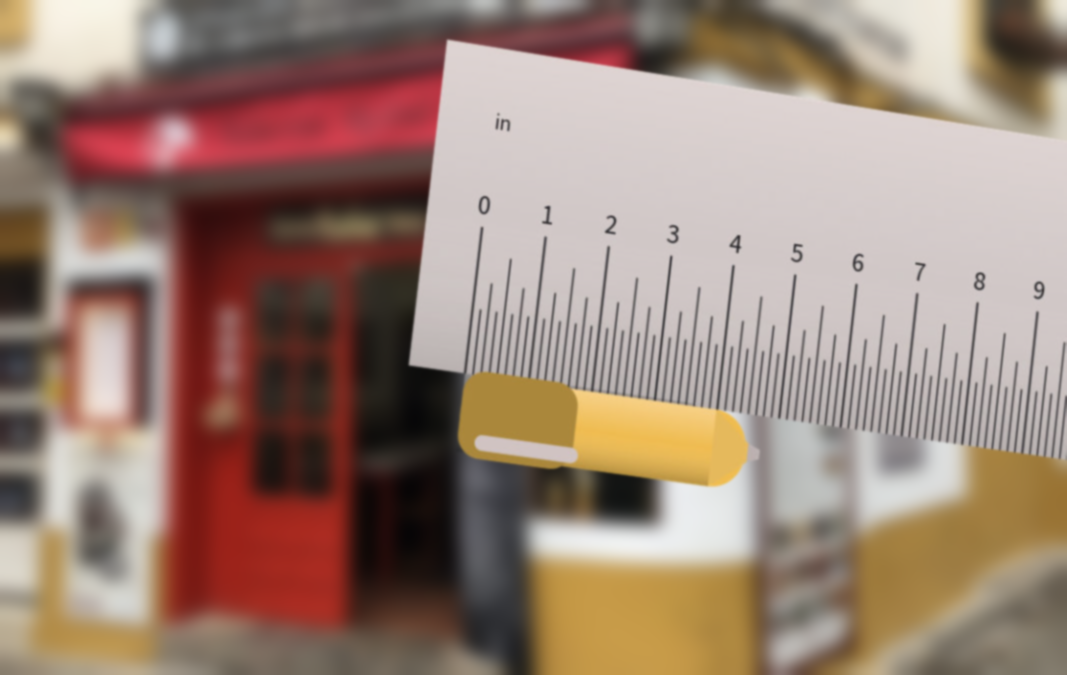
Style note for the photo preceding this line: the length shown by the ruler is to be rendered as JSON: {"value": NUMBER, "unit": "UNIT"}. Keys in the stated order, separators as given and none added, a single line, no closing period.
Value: {"value": 4.75, "unit": "in"}
